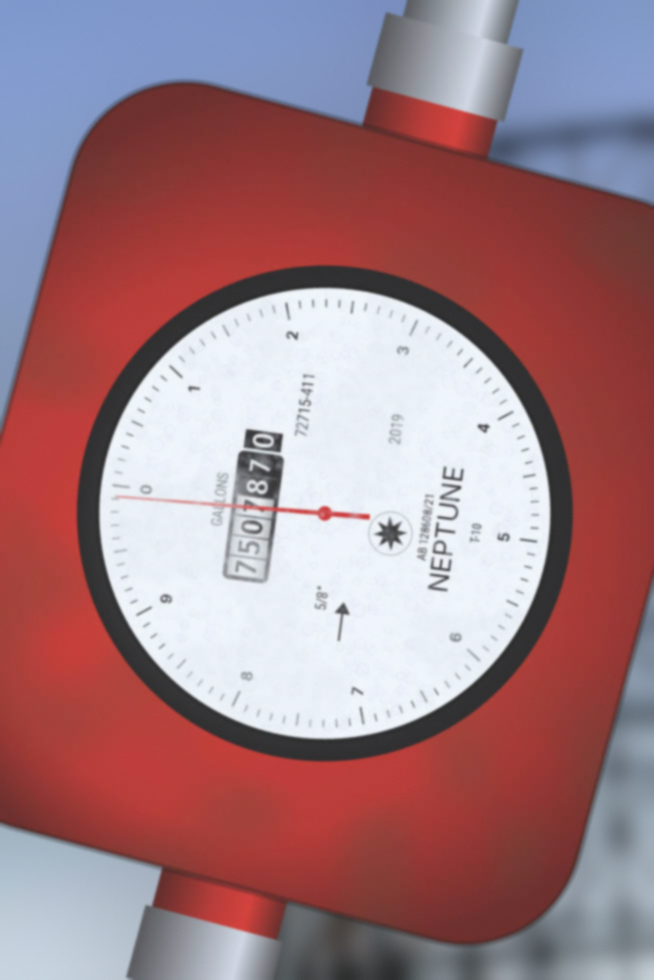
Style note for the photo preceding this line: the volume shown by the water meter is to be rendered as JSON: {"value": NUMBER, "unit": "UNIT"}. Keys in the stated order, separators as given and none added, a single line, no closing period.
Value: {"value": 7507869.9, "unit": "gal"}
